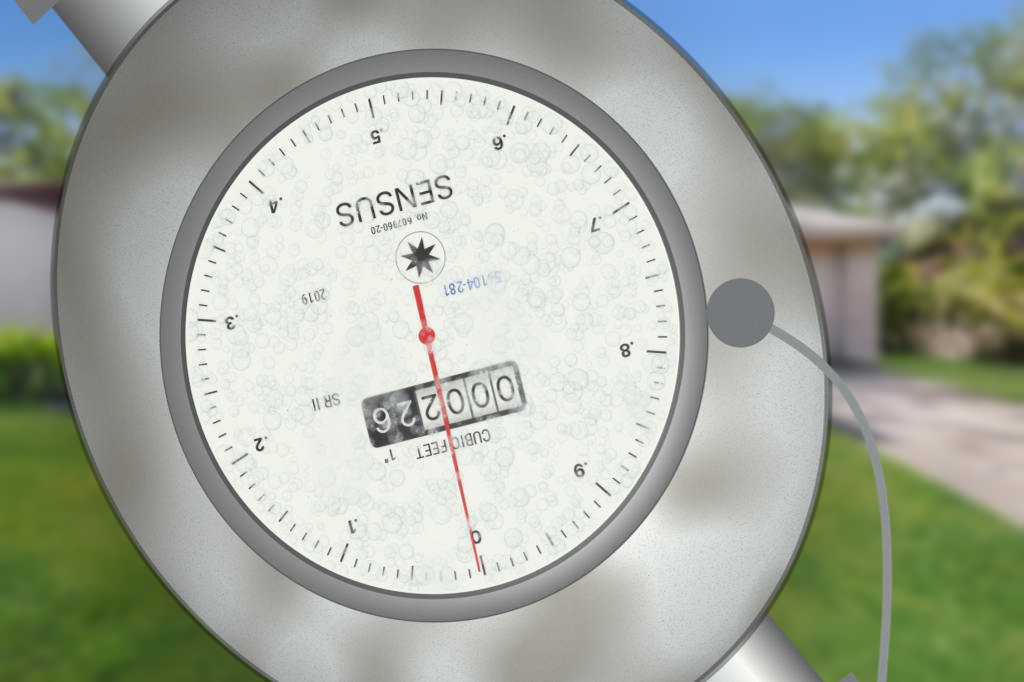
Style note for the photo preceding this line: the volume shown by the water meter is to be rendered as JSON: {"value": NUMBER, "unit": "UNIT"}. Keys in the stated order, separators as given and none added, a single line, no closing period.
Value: {"value": 226.00, "unit": "ft³"}
